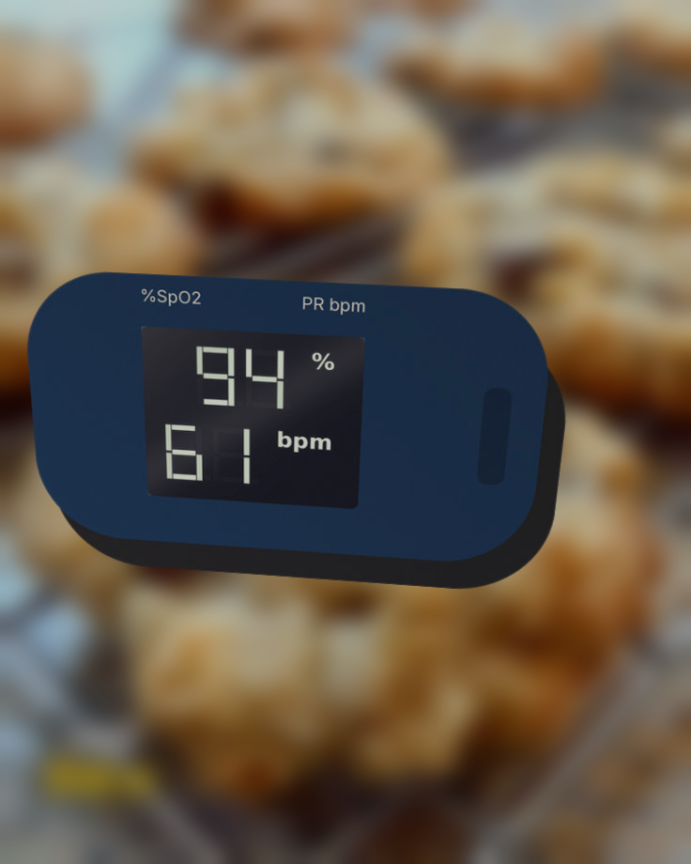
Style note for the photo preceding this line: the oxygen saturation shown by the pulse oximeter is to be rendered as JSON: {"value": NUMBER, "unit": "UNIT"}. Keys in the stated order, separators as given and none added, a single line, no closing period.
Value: {"value": 94, "unit": "%"}
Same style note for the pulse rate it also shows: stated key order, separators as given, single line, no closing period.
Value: {"value": 61, "unit": "bpm"}
